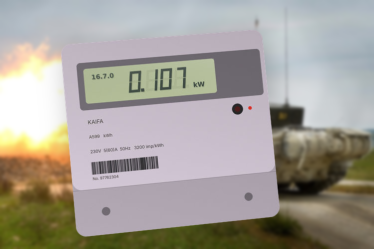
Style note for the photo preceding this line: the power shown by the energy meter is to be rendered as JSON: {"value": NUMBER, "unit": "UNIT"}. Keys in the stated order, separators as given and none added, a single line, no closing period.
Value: {"value": 0.107, "unit": "kW"}
